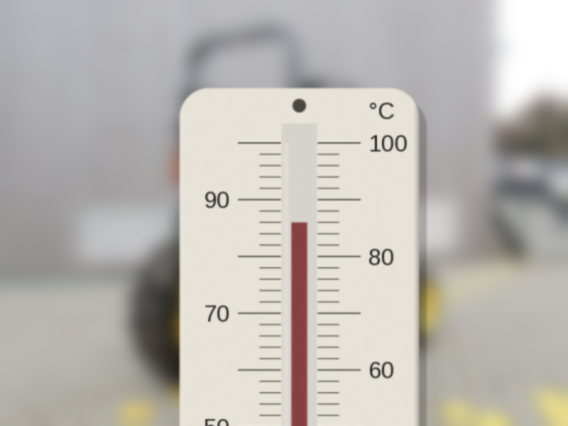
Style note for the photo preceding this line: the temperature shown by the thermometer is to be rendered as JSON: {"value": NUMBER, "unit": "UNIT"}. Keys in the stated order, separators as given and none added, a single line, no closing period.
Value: {"value": 86, "unit": "°C"}
